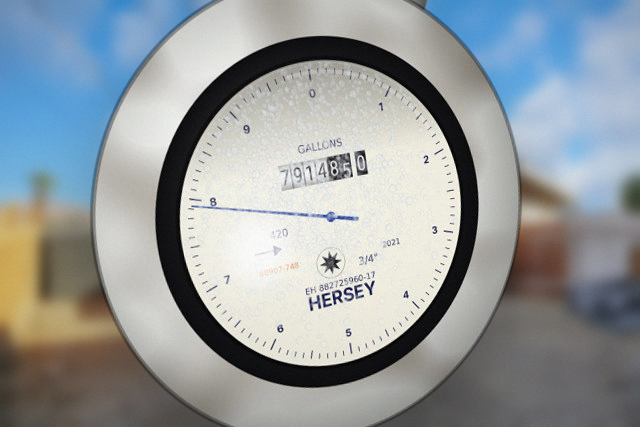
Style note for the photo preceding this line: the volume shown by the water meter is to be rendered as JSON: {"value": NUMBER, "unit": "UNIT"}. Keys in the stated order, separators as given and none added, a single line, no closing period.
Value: {"value": 7914847.9, "unit": "gal"}
